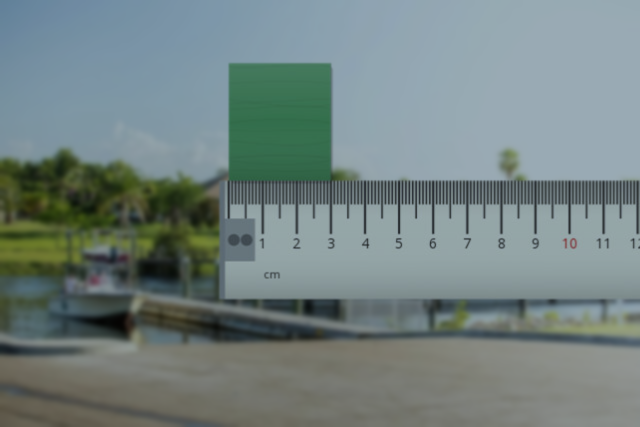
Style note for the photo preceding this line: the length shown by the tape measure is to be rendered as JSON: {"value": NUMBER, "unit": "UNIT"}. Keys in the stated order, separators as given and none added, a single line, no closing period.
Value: {"value": 3, "unit": "cm"}
